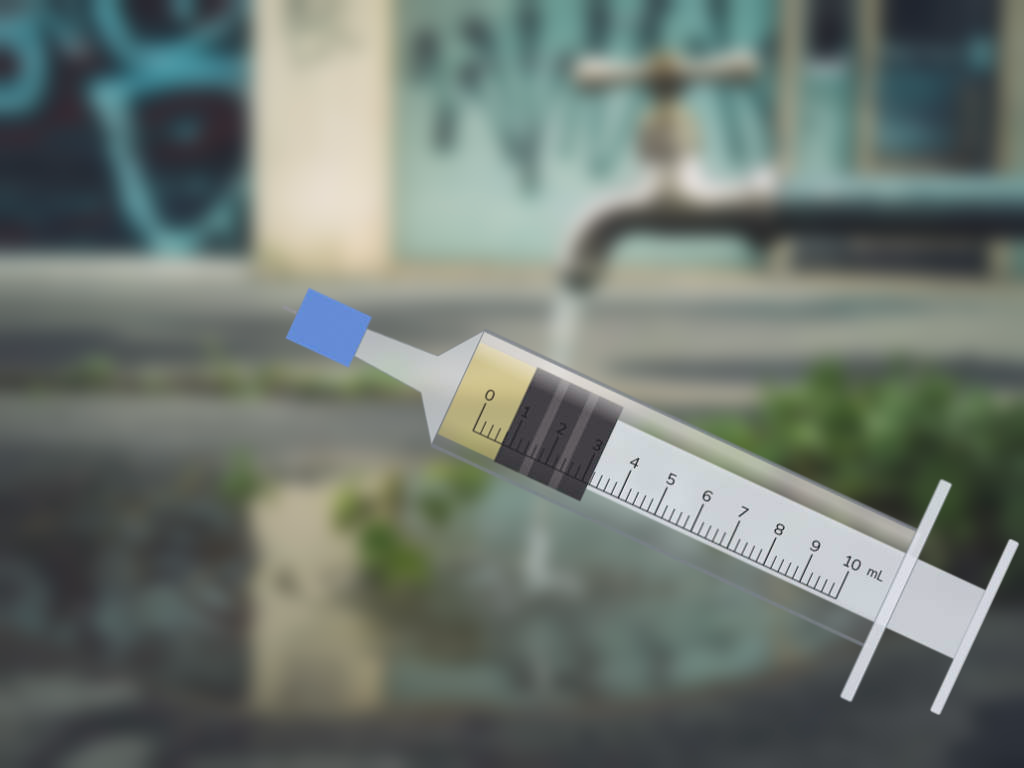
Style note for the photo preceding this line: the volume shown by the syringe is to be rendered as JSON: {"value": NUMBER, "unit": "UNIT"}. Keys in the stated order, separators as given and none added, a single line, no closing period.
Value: {"value": 0.8, "unit": "mL"}
